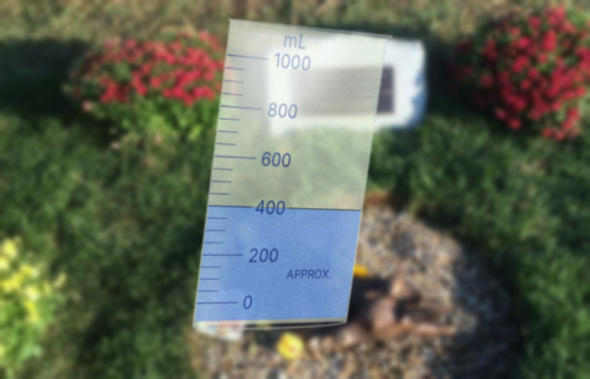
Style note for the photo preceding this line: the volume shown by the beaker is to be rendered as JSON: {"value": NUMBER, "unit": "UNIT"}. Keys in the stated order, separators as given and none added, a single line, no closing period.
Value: {"value": 400, "unit": "mL"}
